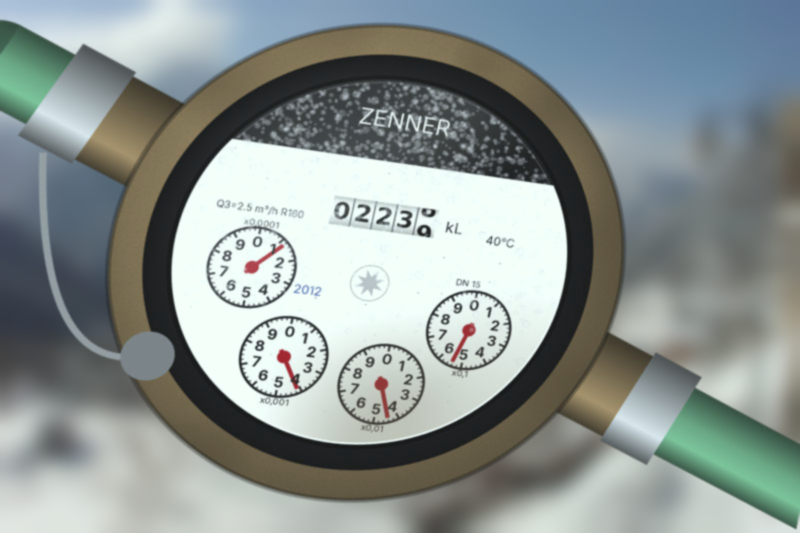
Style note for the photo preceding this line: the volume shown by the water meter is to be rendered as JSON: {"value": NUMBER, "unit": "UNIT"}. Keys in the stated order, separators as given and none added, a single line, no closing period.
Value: {"value": 2238.5441, "unit": "kL"}
